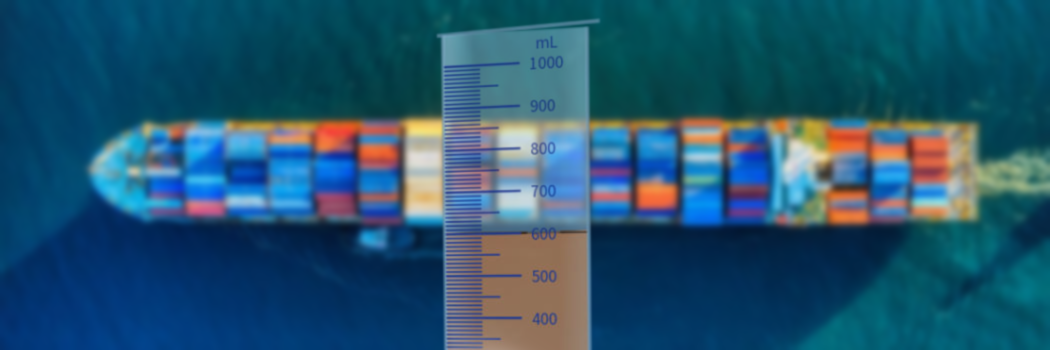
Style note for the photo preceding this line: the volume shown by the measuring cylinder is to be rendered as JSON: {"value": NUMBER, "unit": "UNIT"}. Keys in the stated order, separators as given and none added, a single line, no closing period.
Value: {"value": 600, "unit": "mL"}
